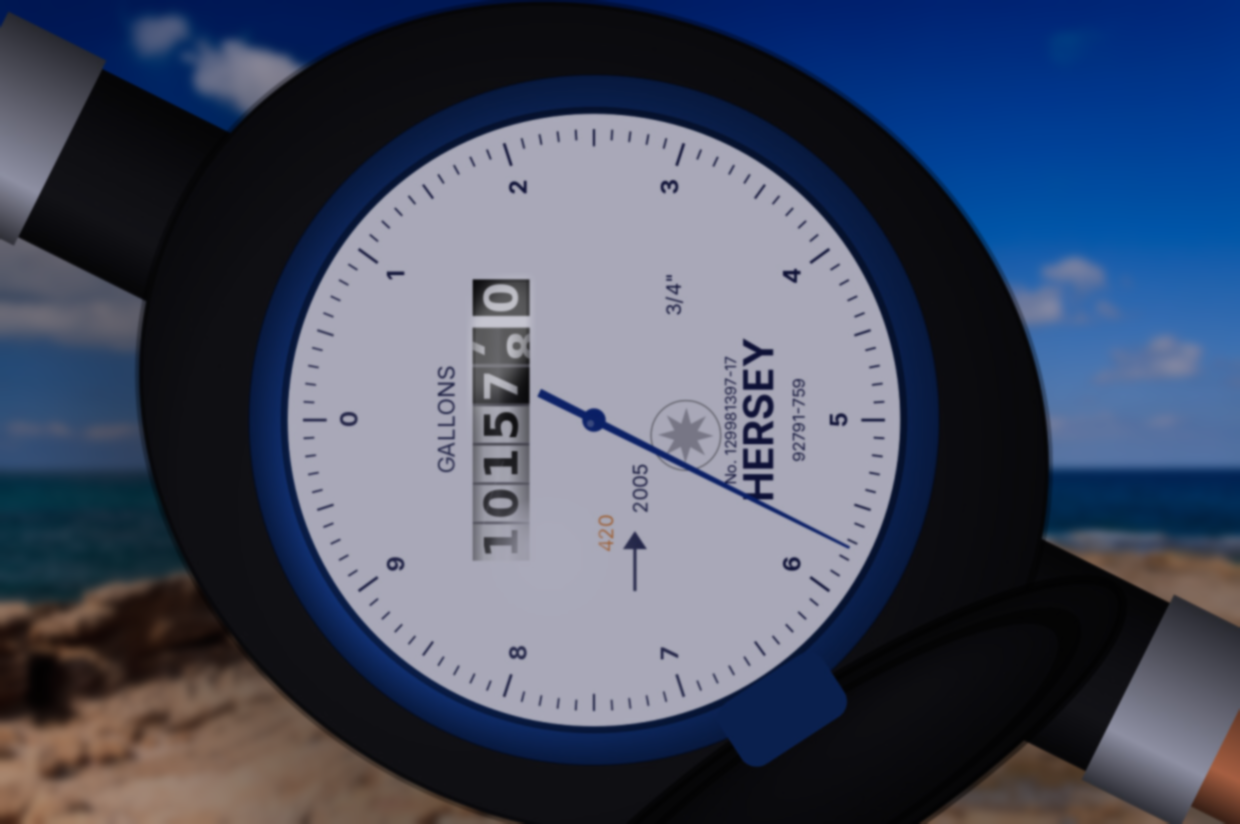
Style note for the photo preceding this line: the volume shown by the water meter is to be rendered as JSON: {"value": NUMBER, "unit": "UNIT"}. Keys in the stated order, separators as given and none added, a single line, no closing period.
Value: {"value": 1015775.7, "unit": "gal"}
